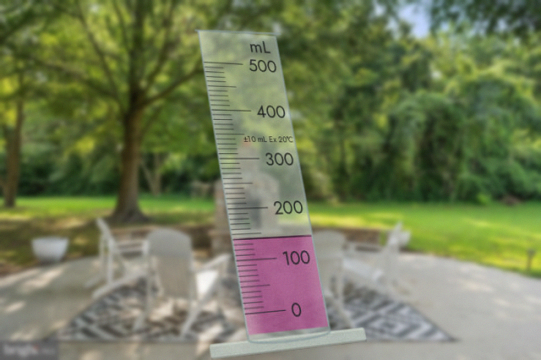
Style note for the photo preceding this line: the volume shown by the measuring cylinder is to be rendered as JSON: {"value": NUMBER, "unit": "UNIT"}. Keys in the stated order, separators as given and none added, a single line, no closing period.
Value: {"value": 140, "unit": "mL"}
